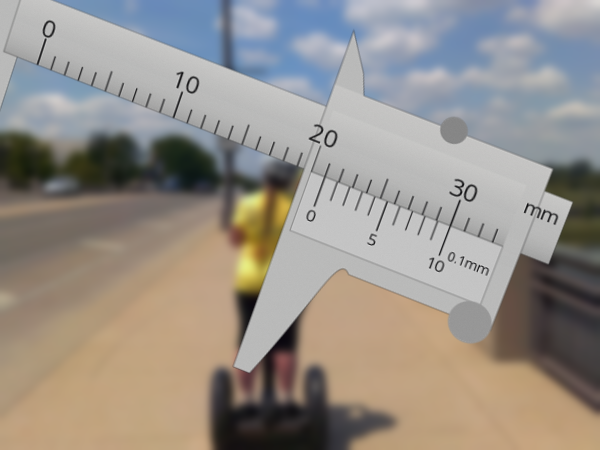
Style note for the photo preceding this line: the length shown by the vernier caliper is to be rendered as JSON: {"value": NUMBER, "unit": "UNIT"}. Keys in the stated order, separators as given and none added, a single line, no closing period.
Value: {"value": 21.0, "unit": "mm"}
